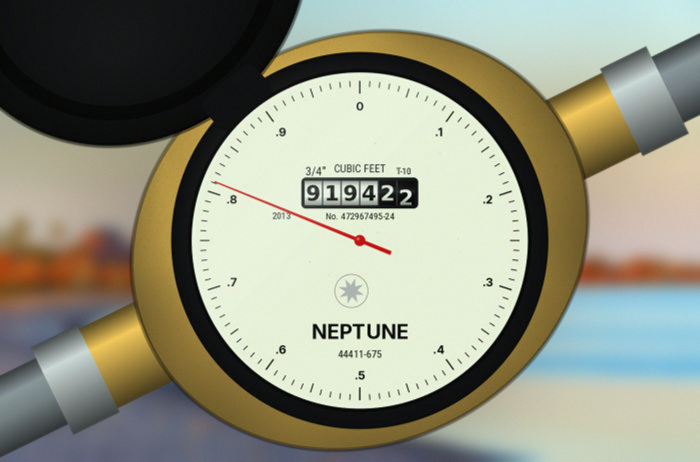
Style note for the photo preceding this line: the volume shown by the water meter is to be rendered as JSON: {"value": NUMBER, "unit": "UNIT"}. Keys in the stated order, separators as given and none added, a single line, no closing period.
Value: {"value": 919421.81, "unit": "ft³"}
